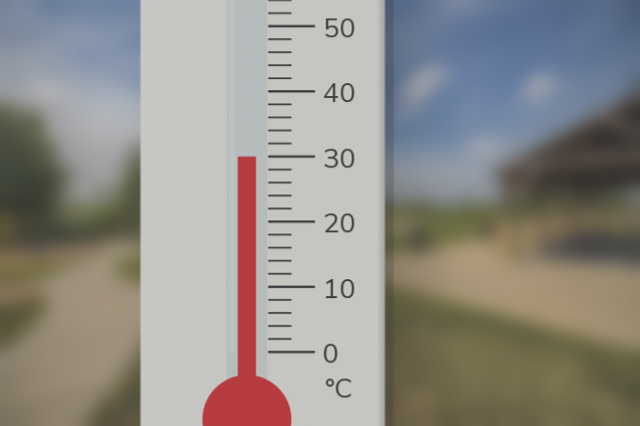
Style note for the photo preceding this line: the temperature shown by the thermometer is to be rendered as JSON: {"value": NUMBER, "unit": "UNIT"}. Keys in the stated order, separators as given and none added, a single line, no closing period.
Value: {"value": 30, "unit": "°C"}
